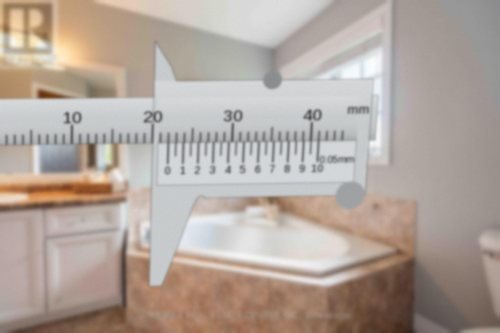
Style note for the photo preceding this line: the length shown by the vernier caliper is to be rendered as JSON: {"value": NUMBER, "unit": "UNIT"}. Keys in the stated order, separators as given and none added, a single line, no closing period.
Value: {"value": 22.0, "unit": "mm"}
